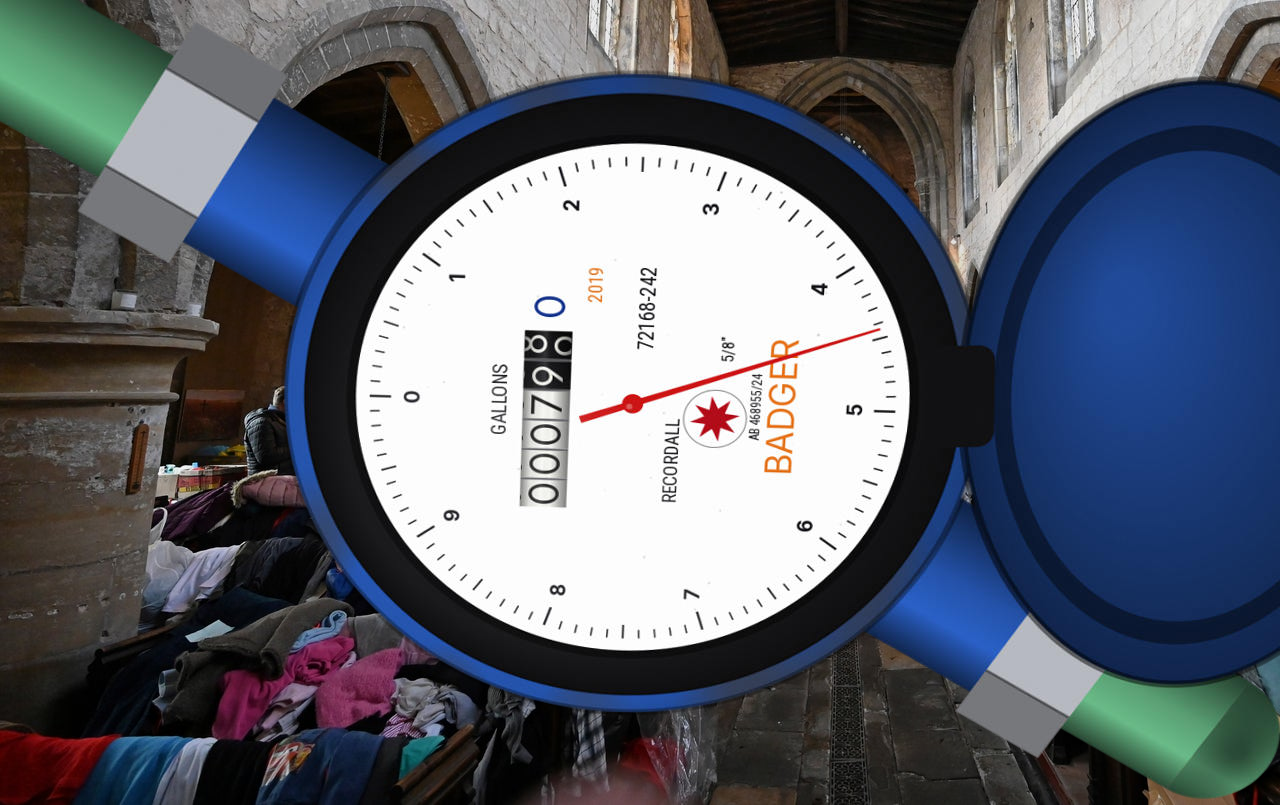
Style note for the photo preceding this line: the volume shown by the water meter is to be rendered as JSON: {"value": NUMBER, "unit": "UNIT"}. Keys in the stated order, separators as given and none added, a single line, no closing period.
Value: {"value": 7984.4, "unit": "gal"}
